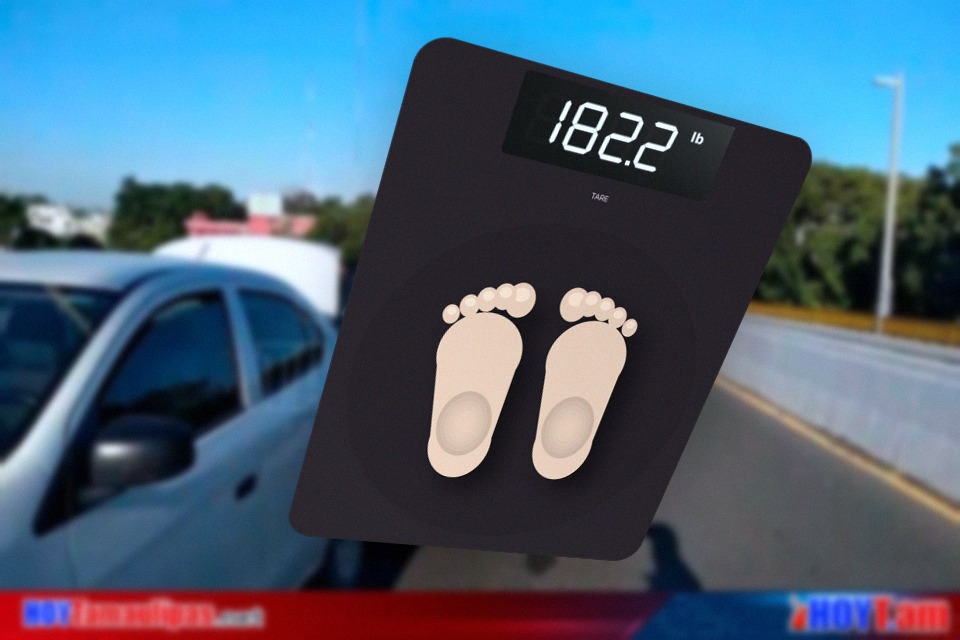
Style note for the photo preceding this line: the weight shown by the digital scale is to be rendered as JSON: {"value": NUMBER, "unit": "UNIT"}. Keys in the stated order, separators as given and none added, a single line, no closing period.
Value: {"value": 182.2, "unit": "lb"}
